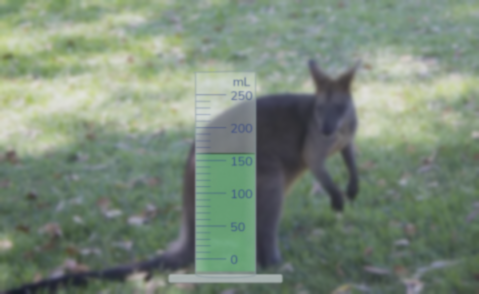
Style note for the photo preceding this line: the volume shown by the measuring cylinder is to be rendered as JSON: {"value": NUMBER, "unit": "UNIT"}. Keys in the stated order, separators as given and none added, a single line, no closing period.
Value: {"value": 160, "unit": "mL"}
